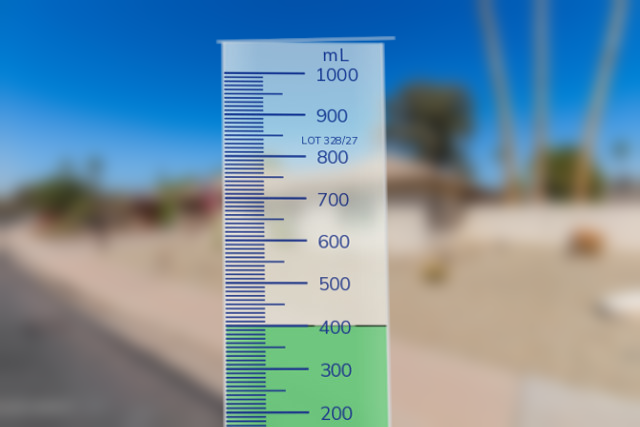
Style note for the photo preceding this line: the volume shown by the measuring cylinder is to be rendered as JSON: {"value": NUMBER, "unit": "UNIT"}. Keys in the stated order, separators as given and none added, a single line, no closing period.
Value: {"value": 400, "unit": "mL"}
